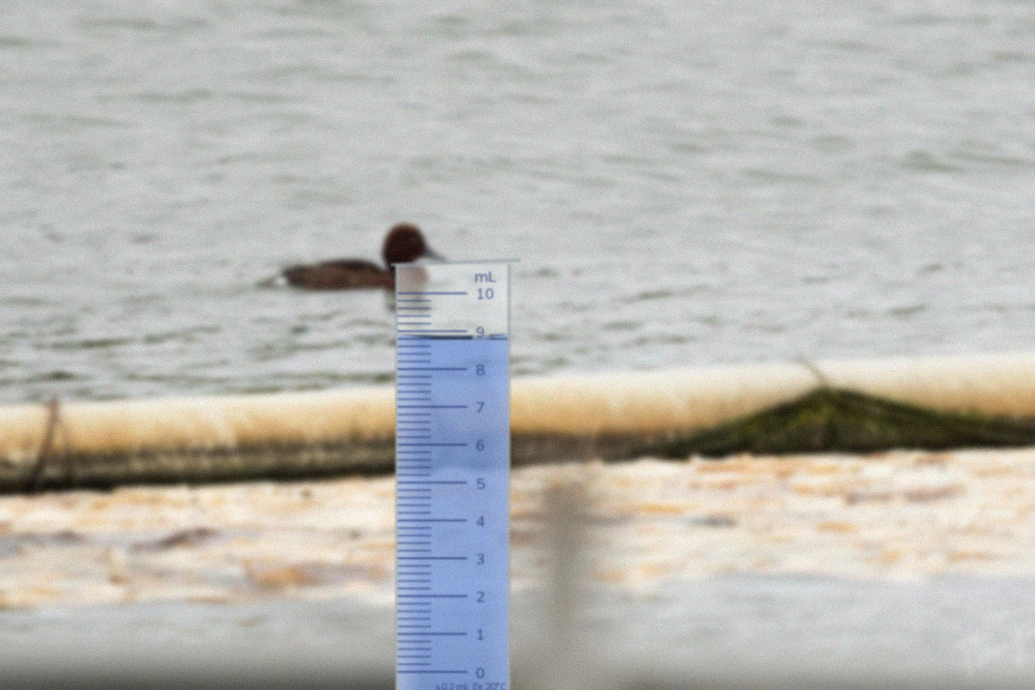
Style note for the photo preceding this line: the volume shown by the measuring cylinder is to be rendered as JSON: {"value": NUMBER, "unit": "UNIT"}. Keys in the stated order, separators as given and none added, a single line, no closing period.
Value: {"value": 8.8, "unit": "mL"}
